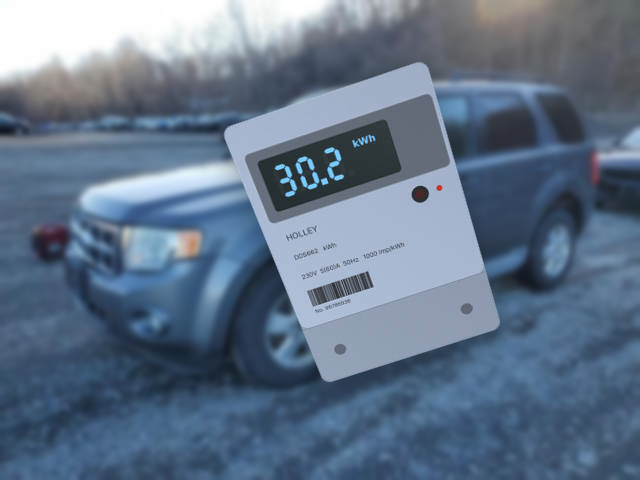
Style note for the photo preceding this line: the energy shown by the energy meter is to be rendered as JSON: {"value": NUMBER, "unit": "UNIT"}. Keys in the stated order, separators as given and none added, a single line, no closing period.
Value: {"value": 30.2, "unit": "kWh"}
